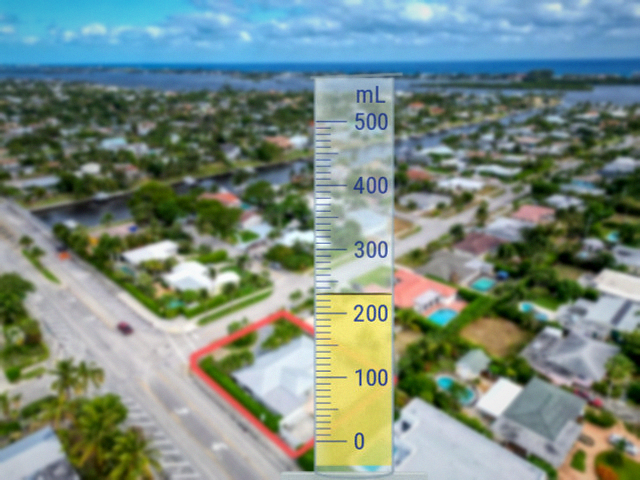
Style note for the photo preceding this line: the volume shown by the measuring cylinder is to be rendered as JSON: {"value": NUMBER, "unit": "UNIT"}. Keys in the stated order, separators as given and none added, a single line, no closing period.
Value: {"value": 230, "unit": "mL"}
